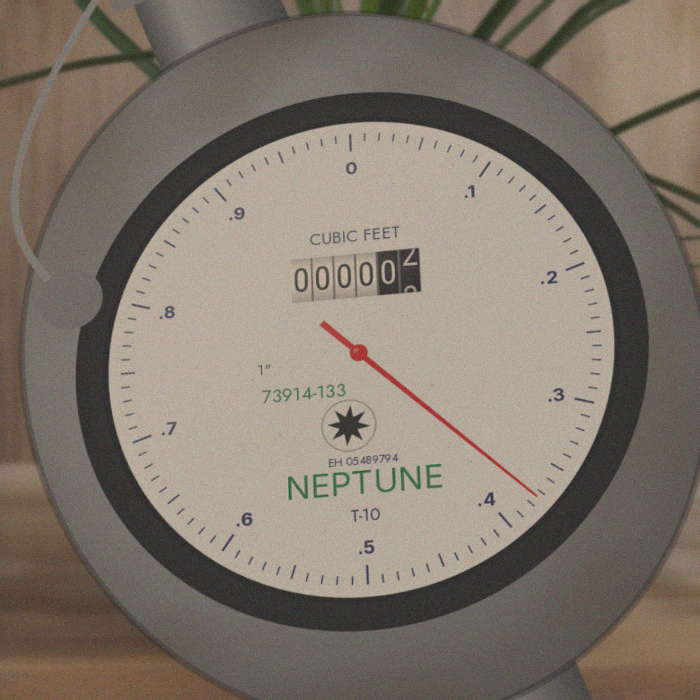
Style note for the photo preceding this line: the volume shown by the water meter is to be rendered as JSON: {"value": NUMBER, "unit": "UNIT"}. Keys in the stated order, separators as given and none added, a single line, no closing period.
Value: {"value": 2.37, "unit": "ft³"}
